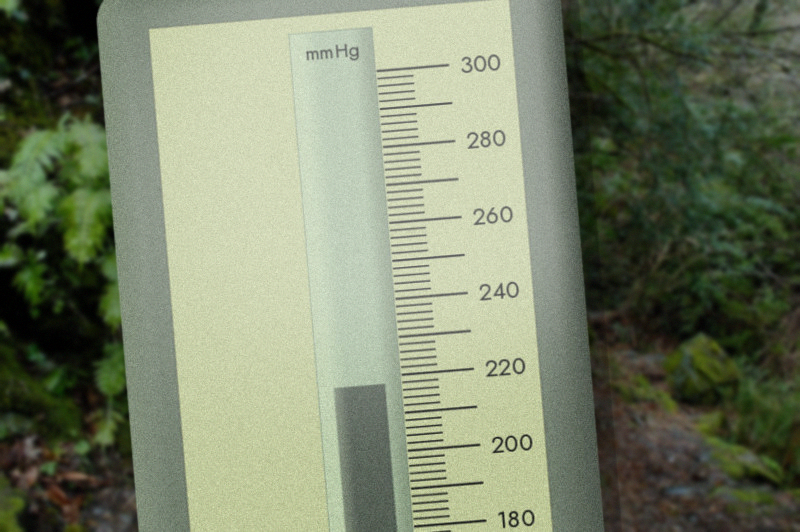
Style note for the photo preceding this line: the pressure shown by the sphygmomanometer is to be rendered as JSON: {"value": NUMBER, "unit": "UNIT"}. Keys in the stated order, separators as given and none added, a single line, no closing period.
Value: {"value": 218, "unit": "mmHg"}
